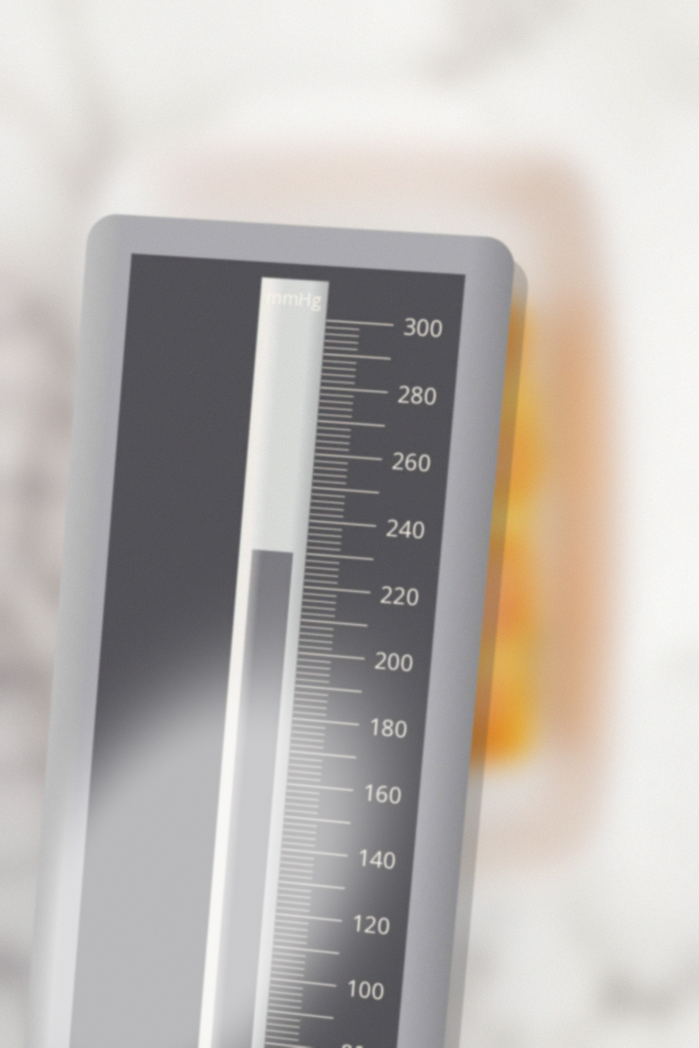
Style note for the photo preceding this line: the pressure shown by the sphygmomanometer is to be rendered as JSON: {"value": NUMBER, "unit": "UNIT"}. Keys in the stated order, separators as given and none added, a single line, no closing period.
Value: {"value": 230, "unit": "mmHg"}
